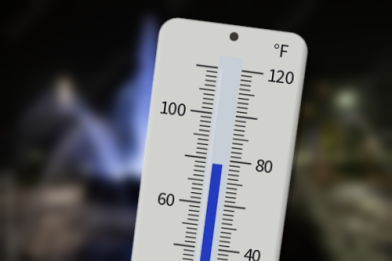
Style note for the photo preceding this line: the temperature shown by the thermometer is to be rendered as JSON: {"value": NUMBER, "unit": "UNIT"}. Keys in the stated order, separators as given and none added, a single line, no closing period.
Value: {"value": 78, "unit": "°F"}
